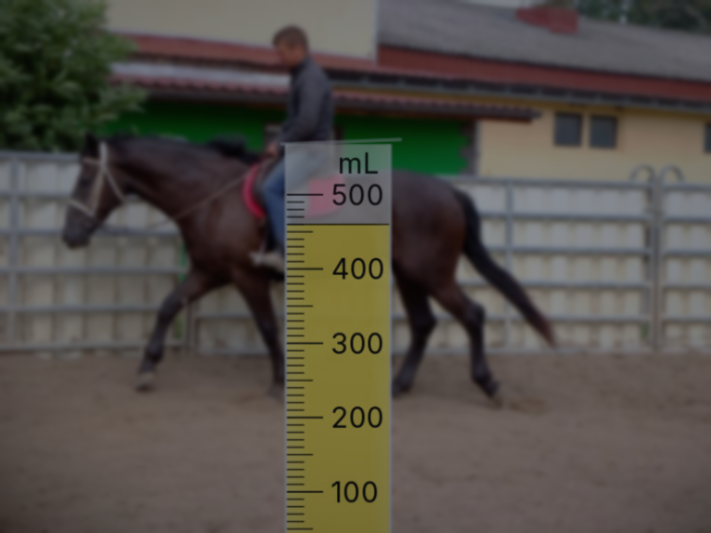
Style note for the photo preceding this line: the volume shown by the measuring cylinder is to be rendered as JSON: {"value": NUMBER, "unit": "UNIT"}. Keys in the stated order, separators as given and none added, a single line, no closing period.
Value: {"value": 460, "unit": "mL"}
